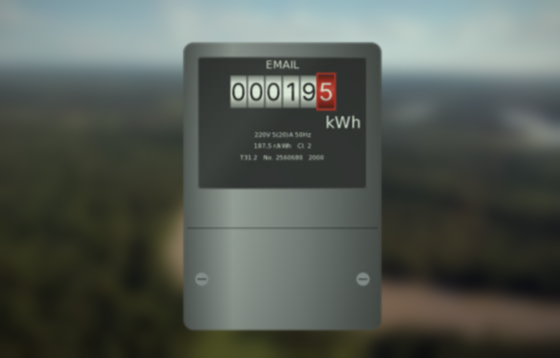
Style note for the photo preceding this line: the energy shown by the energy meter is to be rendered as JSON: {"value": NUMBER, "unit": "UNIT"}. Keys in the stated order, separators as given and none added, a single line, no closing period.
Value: {"value": 19.5, "unit": "kWh"}
